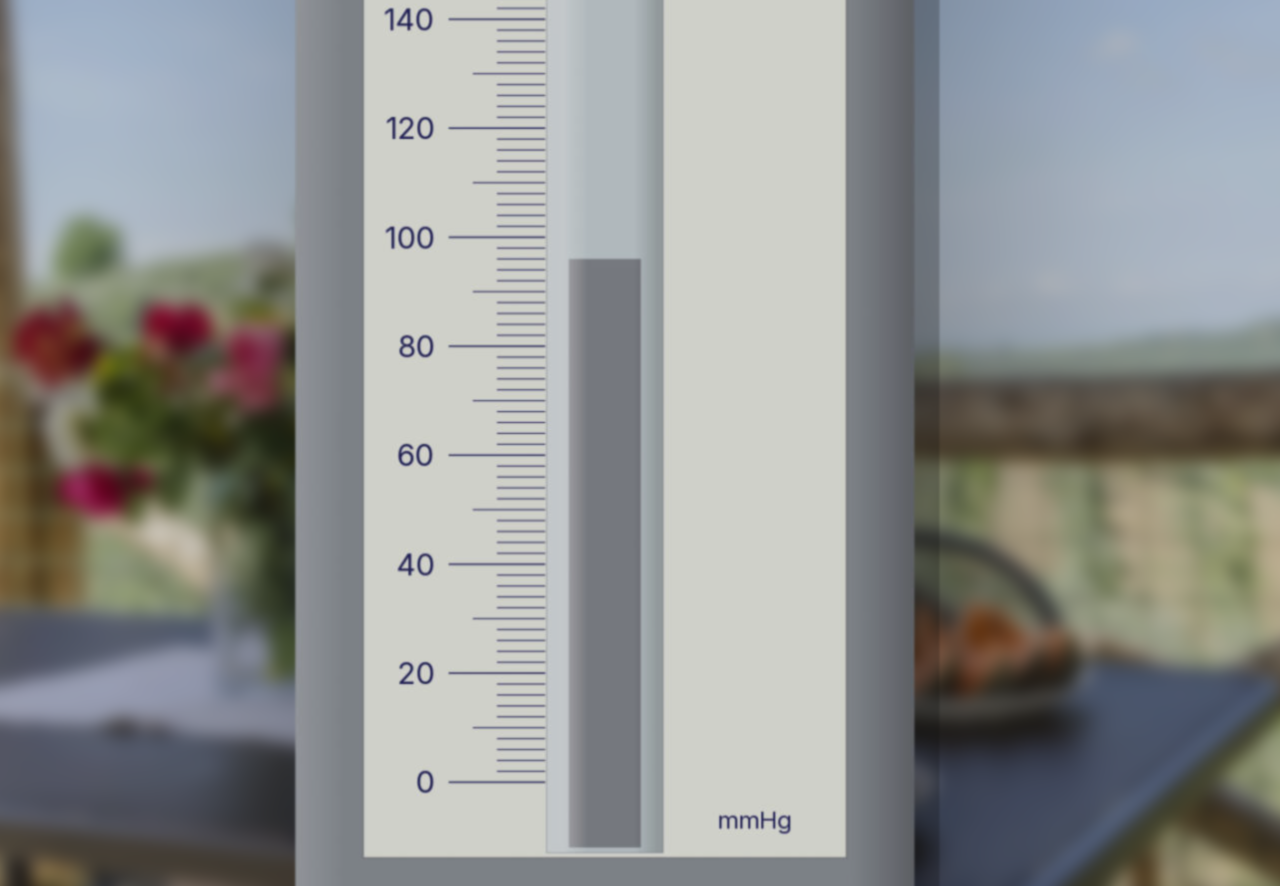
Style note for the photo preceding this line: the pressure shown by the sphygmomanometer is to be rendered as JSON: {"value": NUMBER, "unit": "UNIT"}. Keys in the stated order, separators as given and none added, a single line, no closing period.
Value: {"value": 96, "unit": "mmHg"}
